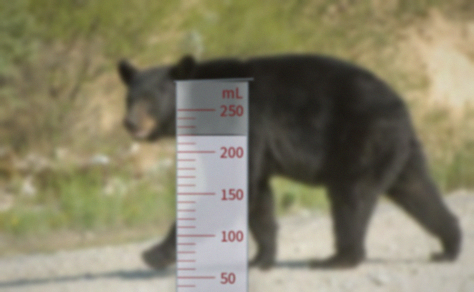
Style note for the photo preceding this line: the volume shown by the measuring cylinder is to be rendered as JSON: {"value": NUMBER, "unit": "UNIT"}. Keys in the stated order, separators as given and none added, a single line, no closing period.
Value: {"value": 220, "unit": "mL"}
